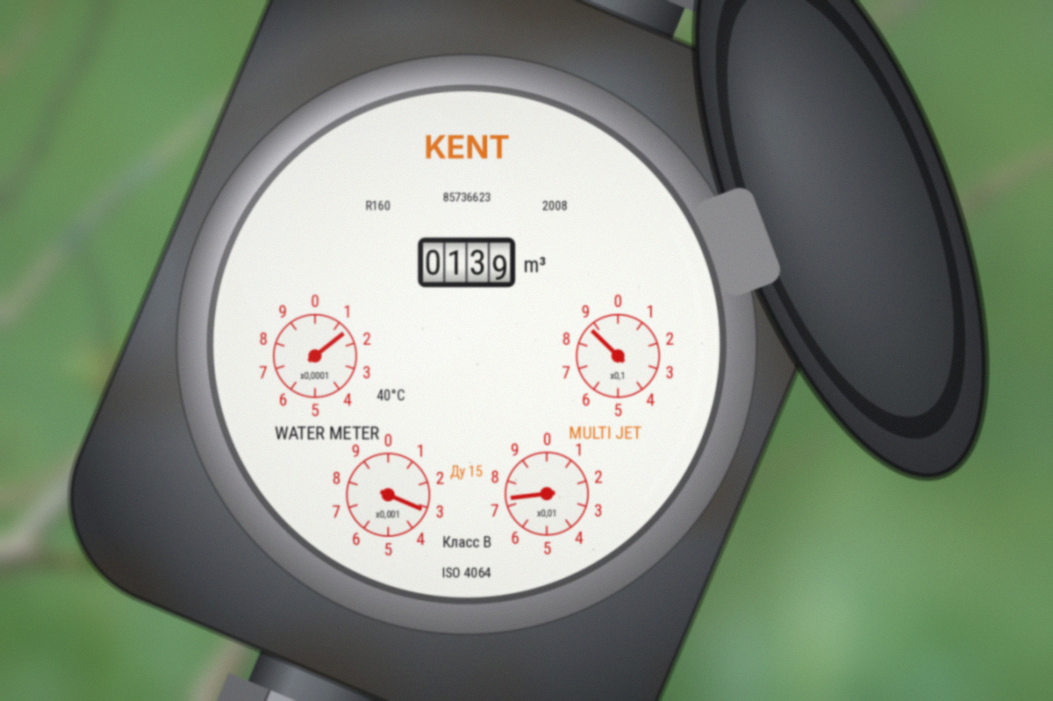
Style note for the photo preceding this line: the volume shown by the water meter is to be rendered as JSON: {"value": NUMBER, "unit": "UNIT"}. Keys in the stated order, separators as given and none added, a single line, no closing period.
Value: {"value": 138.8731, "unit": "m³"}
